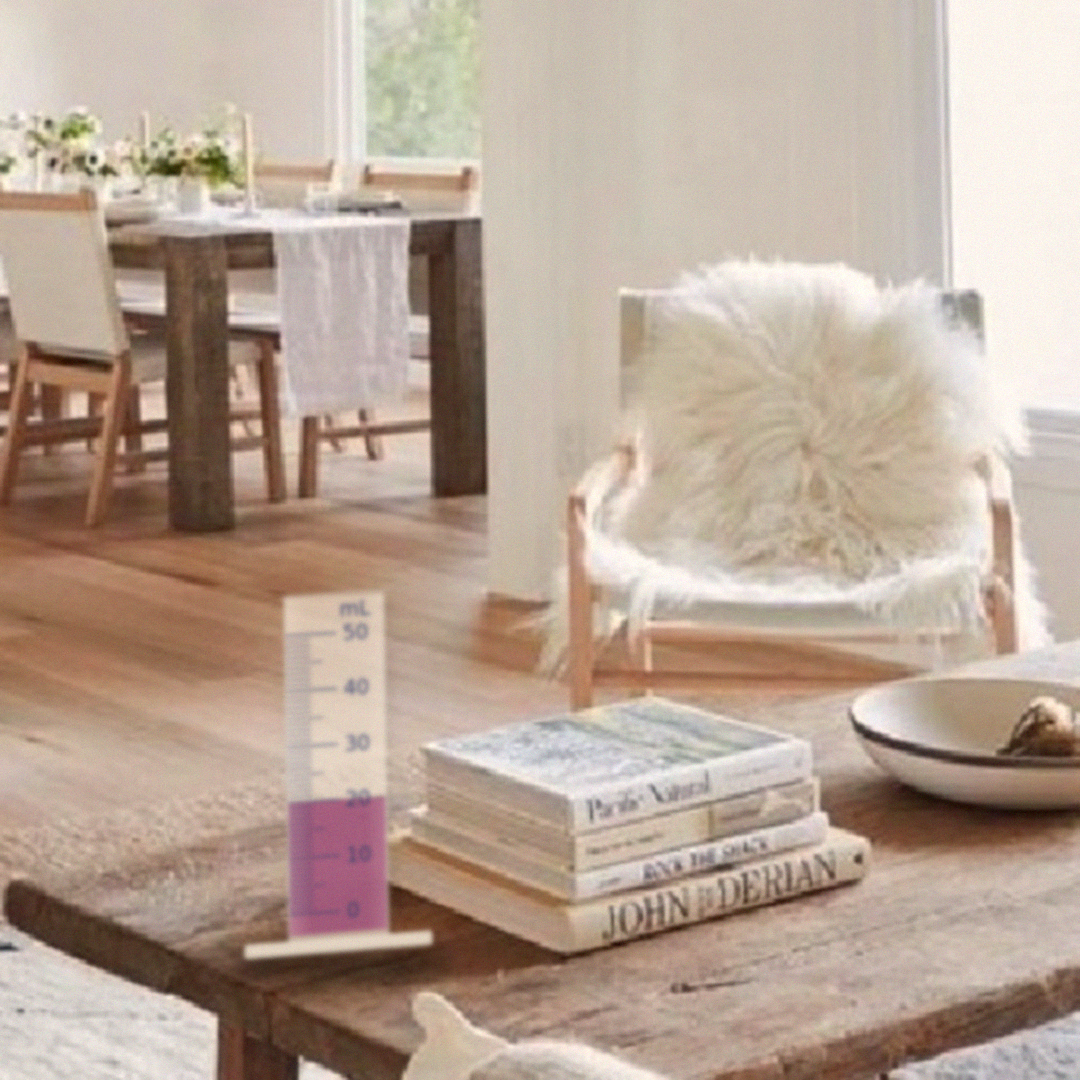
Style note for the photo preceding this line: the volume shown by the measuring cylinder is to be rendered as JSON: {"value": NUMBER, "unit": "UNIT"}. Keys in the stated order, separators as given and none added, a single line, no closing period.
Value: {"value": 20, "unit": "mL"}
